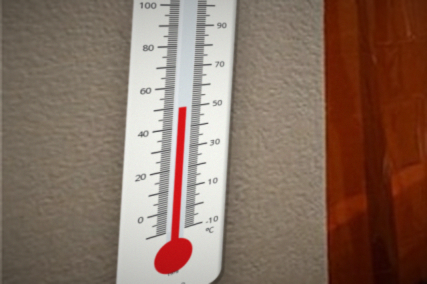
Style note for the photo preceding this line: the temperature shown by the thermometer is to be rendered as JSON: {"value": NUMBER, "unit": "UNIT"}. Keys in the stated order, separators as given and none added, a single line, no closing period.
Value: {"value": 50, "unit": "°C"}
